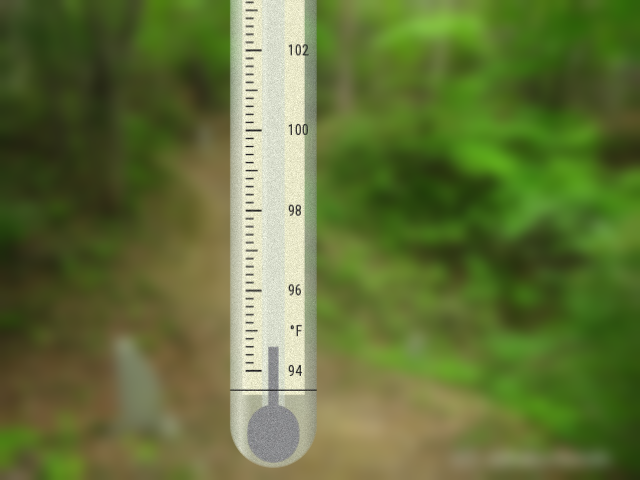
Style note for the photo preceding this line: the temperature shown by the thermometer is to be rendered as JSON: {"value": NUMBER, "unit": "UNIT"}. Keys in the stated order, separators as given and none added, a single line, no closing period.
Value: {"value": 94.6, "unit": "°F"}
